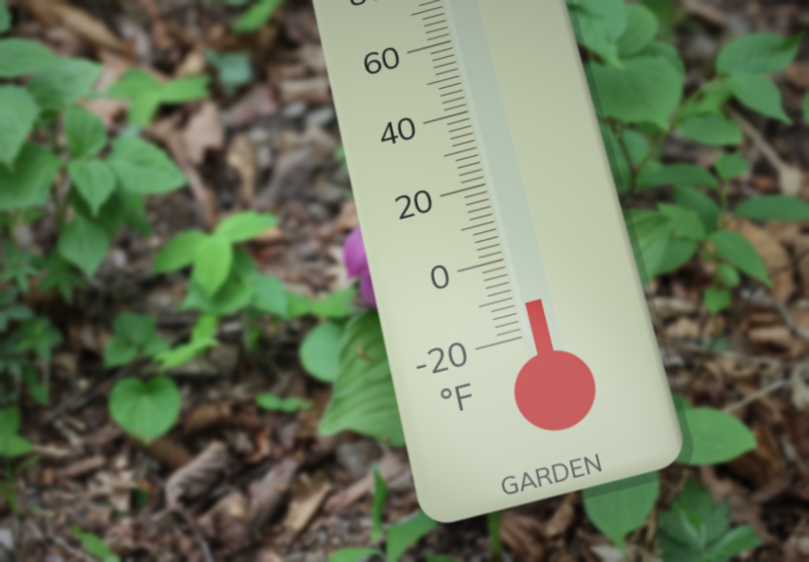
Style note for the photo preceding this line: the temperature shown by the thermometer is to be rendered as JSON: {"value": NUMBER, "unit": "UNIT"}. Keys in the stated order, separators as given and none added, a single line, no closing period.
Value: {"value": -12, "unit": "°F"}
